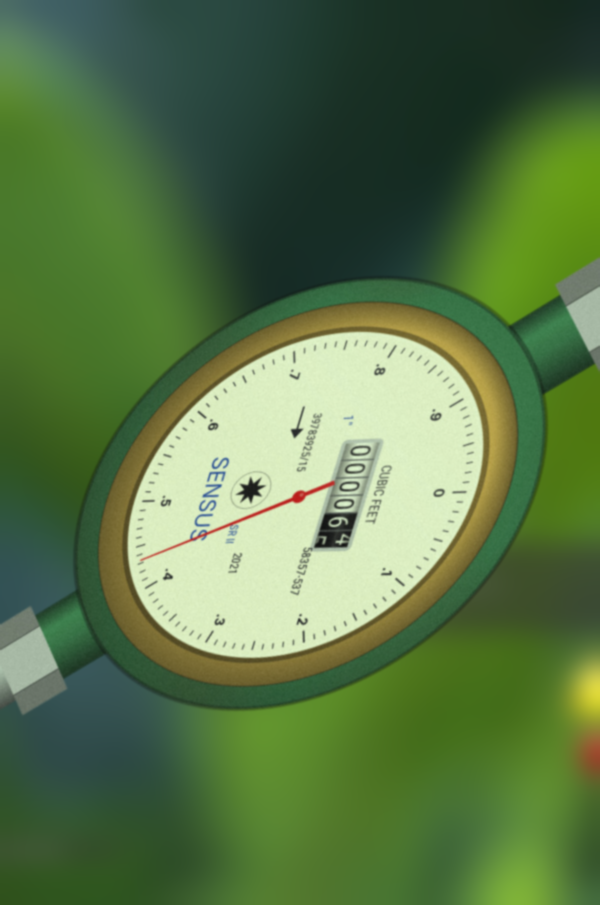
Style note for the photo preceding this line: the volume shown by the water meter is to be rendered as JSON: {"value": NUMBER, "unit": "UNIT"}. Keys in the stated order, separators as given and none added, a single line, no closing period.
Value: {"value": 64.43, "unit": "ft³"}
